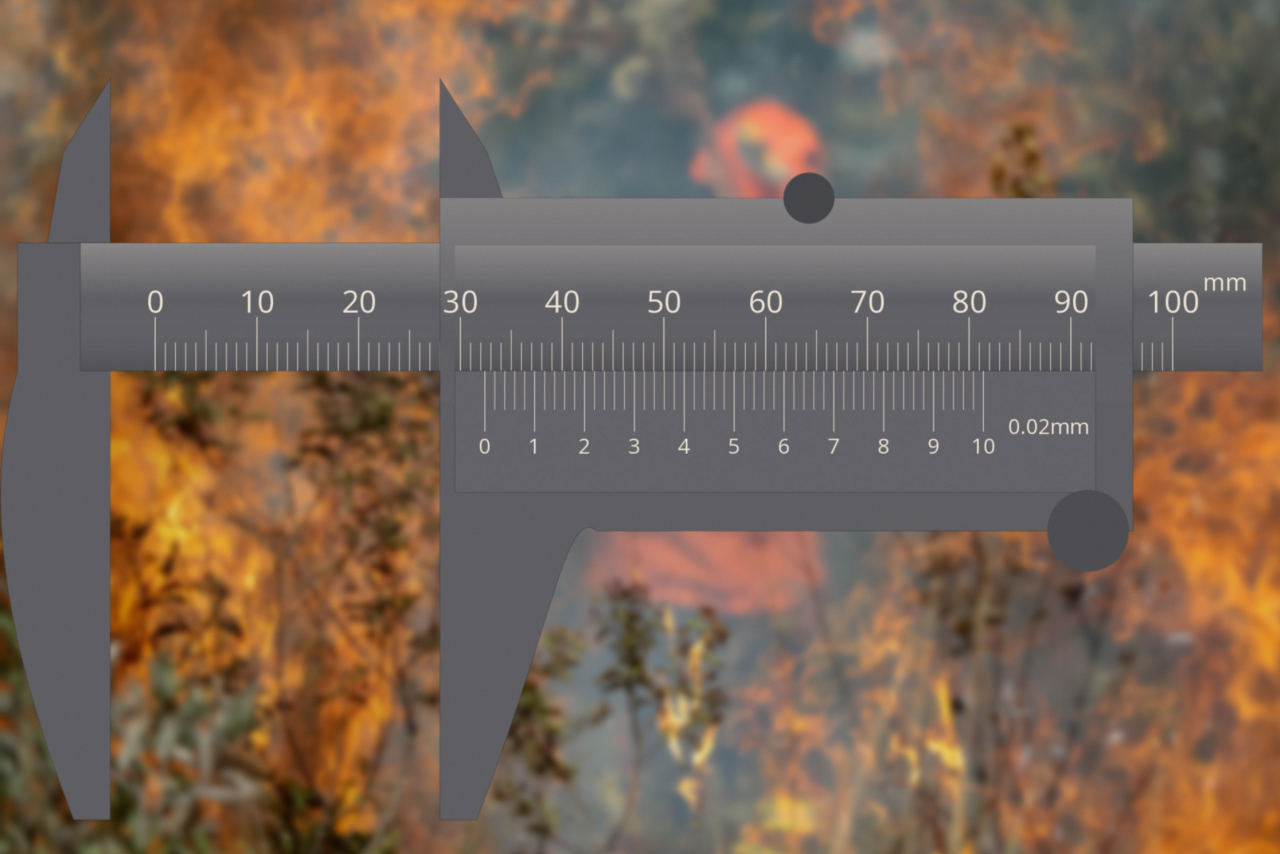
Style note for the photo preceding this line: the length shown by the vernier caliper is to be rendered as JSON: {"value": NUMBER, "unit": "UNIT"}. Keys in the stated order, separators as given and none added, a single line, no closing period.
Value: {"value": 32.4, "unit": "mm"}
